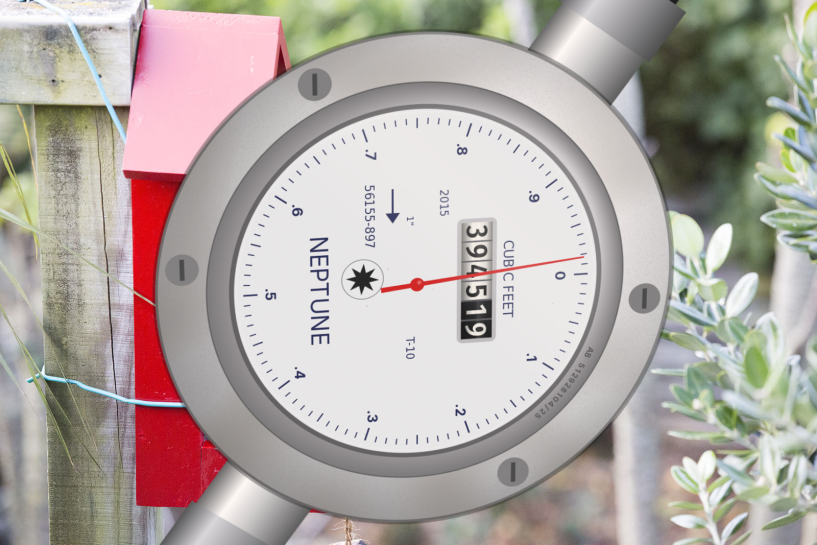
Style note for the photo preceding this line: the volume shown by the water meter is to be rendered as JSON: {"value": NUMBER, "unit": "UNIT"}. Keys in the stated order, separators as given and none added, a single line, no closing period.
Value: {"value": 394518.98, "unit": "ft³"}
